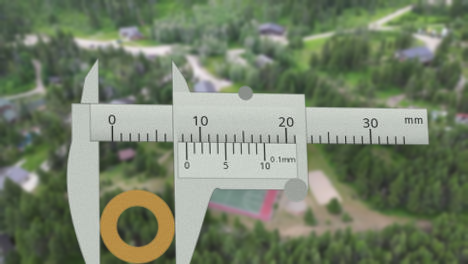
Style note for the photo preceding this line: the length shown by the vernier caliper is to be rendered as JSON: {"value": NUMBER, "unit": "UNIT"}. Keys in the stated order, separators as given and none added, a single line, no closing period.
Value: {"value": 8.4, "unit": "mm"}
